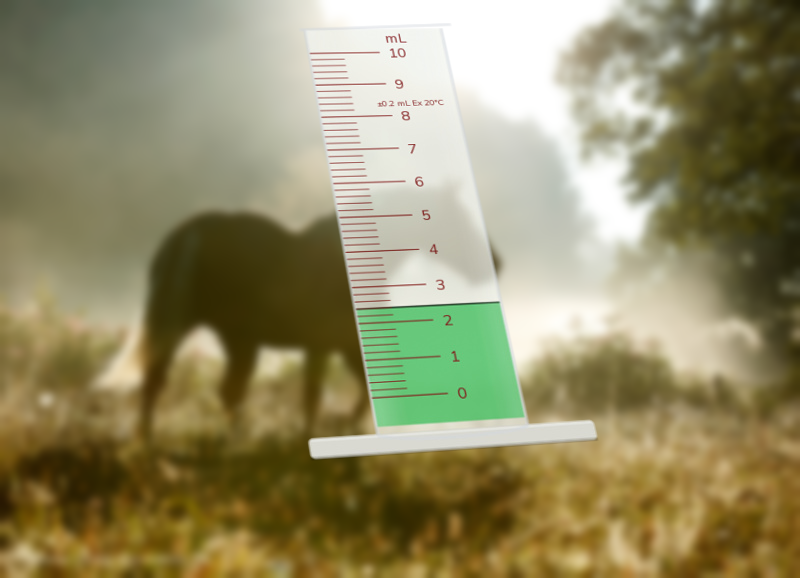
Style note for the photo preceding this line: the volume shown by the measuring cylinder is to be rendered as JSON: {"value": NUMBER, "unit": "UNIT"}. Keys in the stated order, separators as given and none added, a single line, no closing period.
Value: {"value": 2.4, "unit": "mL"}
